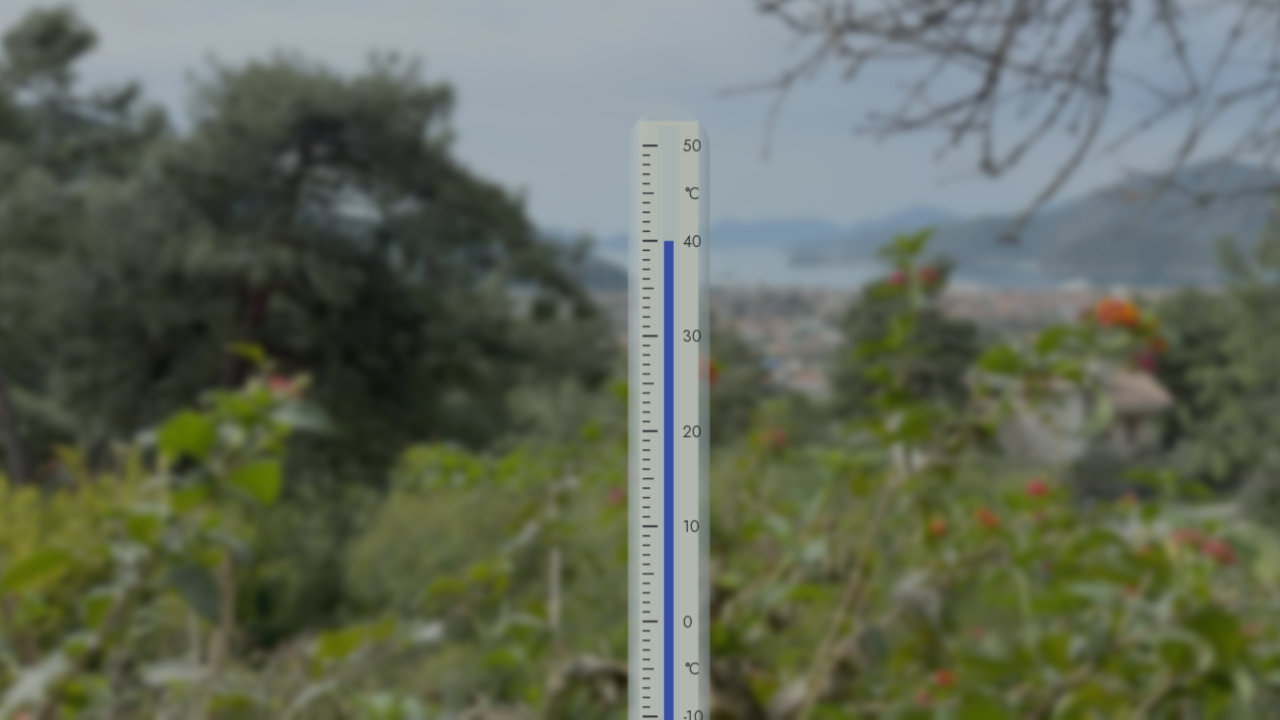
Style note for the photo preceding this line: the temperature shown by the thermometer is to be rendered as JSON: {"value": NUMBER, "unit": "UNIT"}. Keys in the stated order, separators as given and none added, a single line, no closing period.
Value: {"value": 40, "unit": "°C"}
